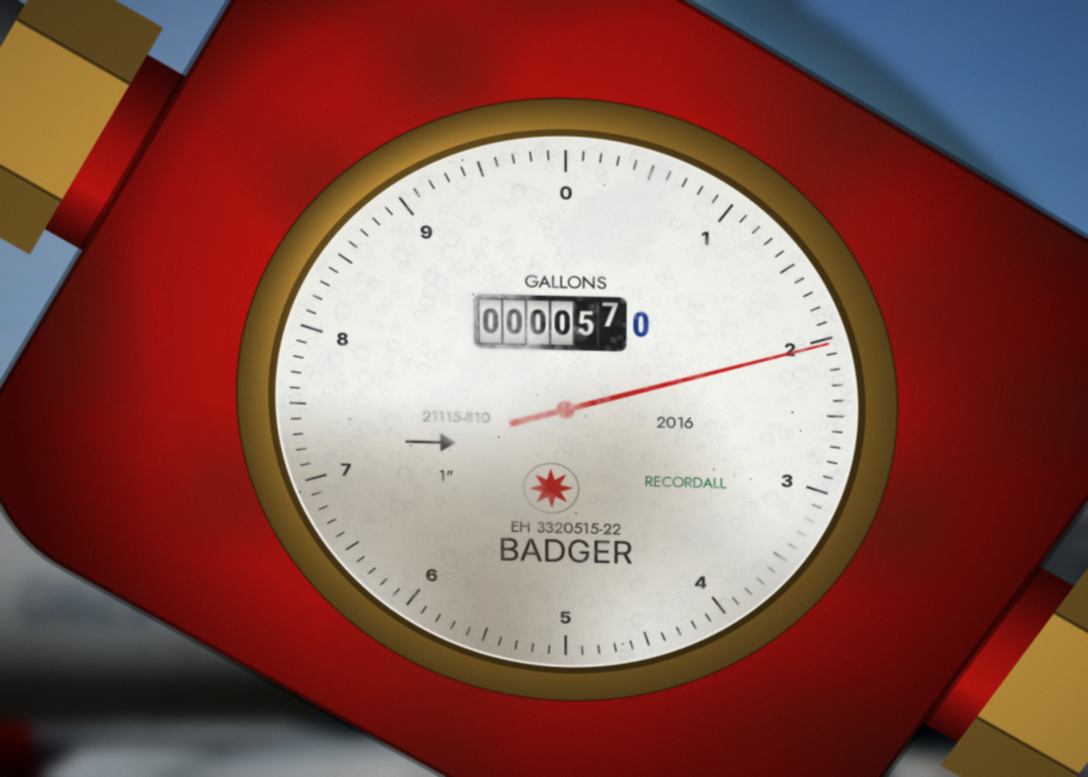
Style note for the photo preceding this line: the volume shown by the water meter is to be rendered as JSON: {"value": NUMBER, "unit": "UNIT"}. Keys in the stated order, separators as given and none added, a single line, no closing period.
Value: {"value": 572.0, "unit": "gal"}
